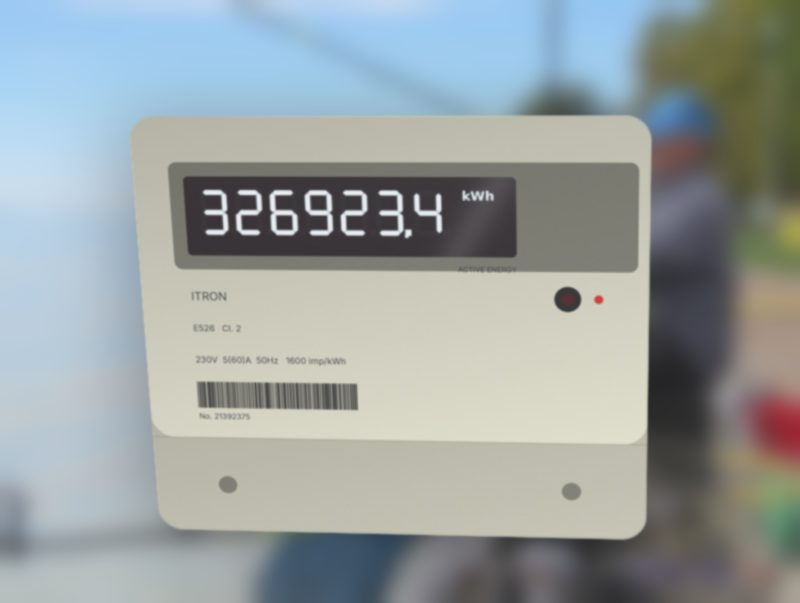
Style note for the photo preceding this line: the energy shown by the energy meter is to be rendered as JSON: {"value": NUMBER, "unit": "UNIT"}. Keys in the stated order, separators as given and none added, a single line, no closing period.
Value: {"value": 326923.4, "unit": "kWh"}
